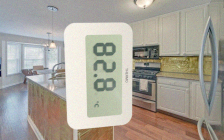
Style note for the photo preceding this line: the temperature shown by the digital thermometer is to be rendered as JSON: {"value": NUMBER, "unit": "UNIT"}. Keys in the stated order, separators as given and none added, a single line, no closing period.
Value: {"value": 82.8, "unit": "°C"}
